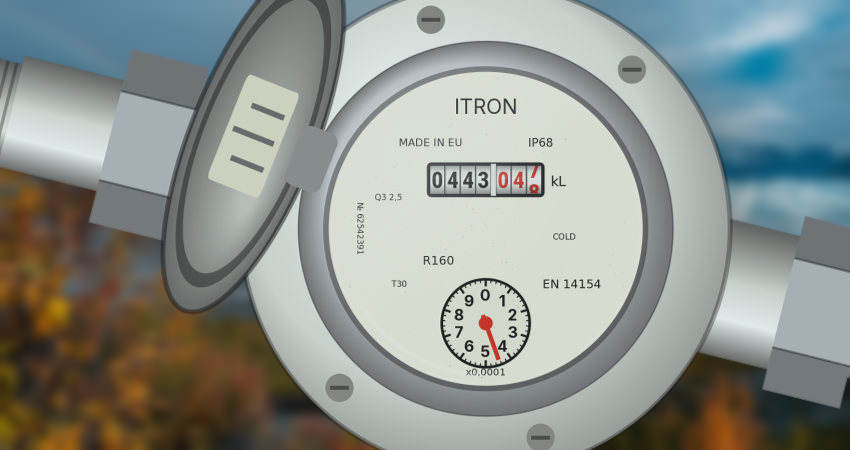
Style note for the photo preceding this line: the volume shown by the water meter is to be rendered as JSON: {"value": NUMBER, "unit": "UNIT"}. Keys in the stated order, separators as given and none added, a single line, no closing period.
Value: {"value": 443.0474, "unit": "kL"}
